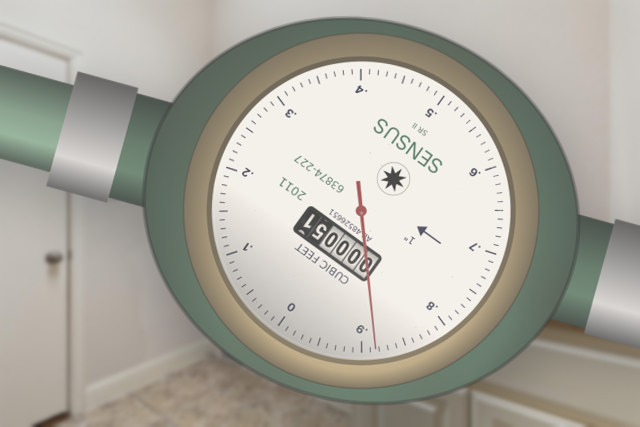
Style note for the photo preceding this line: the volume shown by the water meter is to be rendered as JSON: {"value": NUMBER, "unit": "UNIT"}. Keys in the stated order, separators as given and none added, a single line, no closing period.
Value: {"value": 50.88, "unit": "ft³"}
